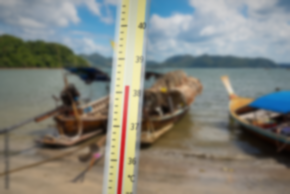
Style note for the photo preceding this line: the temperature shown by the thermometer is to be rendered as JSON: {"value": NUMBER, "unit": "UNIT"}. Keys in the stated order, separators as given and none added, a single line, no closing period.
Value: {"value": 38.2, "unit": "°C"}
